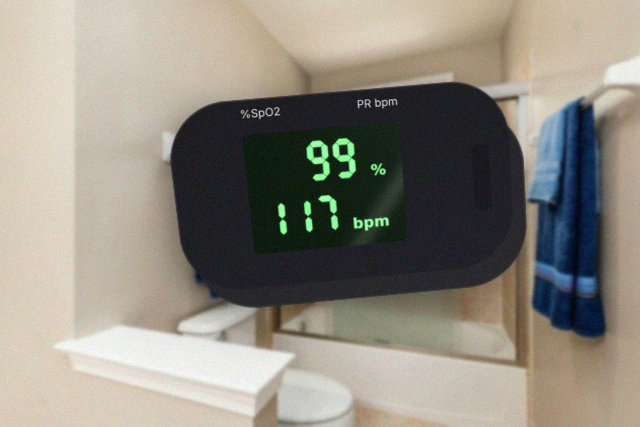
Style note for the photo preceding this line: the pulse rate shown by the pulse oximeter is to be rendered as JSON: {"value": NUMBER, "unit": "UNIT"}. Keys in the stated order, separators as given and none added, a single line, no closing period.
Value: {"value": 117, "unit": "bpm"}
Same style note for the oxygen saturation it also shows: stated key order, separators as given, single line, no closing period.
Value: {"value": 99, "unit": "%"}
